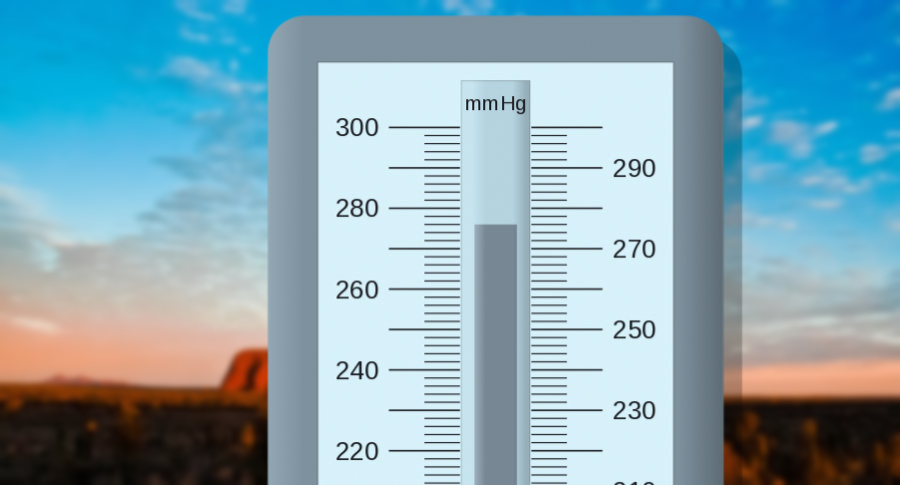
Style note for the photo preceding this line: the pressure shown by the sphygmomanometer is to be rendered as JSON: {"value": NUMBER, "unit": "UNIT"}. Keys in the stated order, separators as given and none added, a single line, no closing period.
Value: {"value": 276, "unit": "mmHg"}
